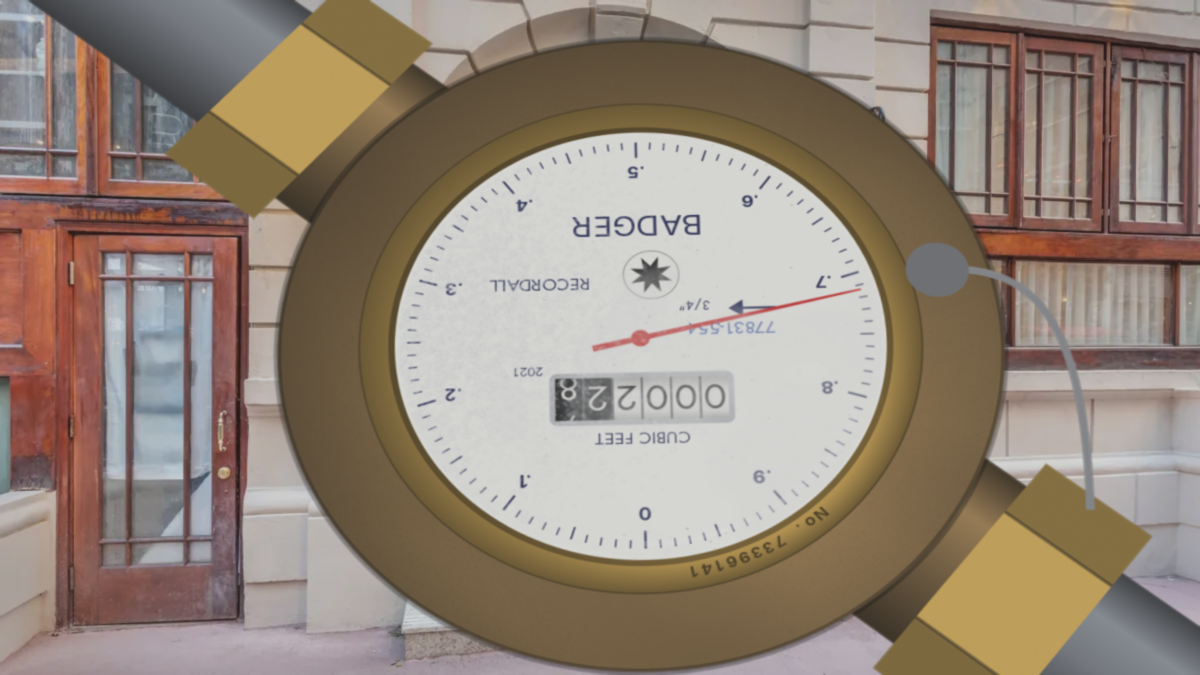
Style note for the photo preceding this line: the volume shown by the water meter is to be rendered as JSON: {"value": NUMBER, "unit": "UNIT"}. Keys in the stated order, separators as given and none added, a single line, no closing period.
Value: {"value": 227.71, "unit": "ft³"}
